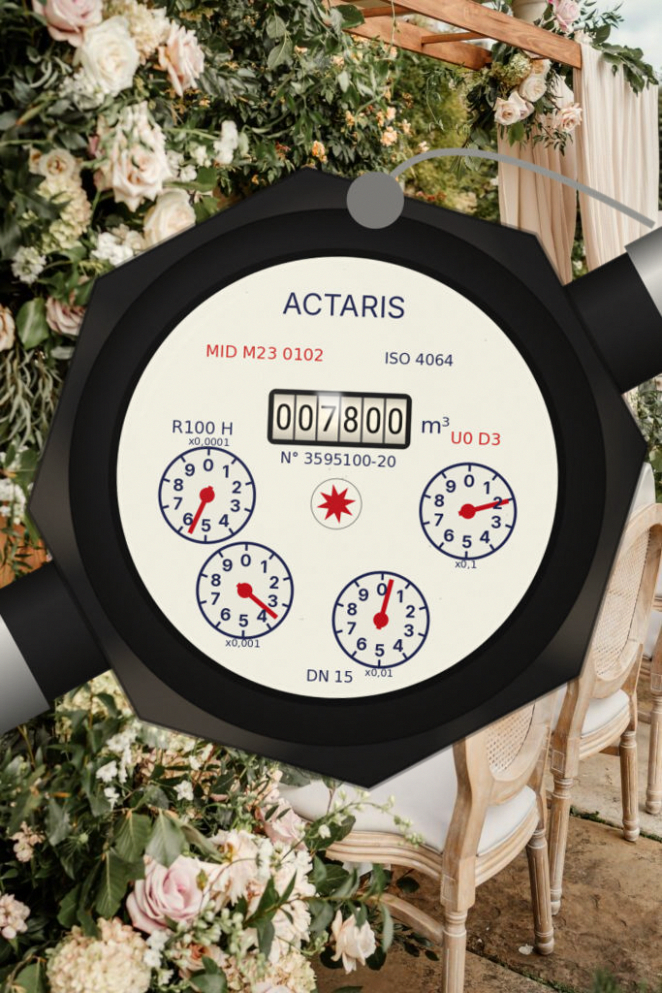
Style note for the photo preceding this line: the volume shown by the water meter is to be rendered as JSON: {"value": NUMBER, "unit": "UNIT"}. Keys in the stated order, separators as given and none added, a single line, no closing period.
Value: {"value": 7800.2035, "unit": "m³"}
